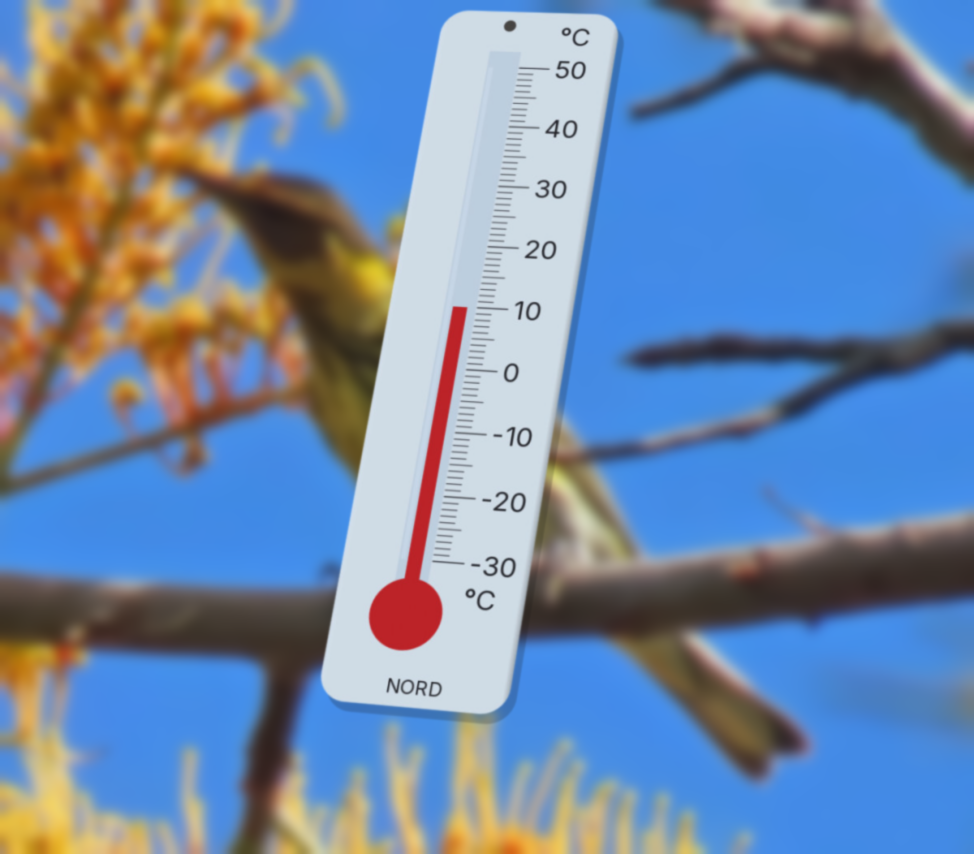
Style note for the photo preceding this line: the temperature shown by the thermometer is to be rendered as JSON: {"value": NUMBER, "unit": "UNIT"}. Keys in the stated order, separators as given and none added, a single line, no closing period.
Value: {"value": 10, "unit": "°C"}
